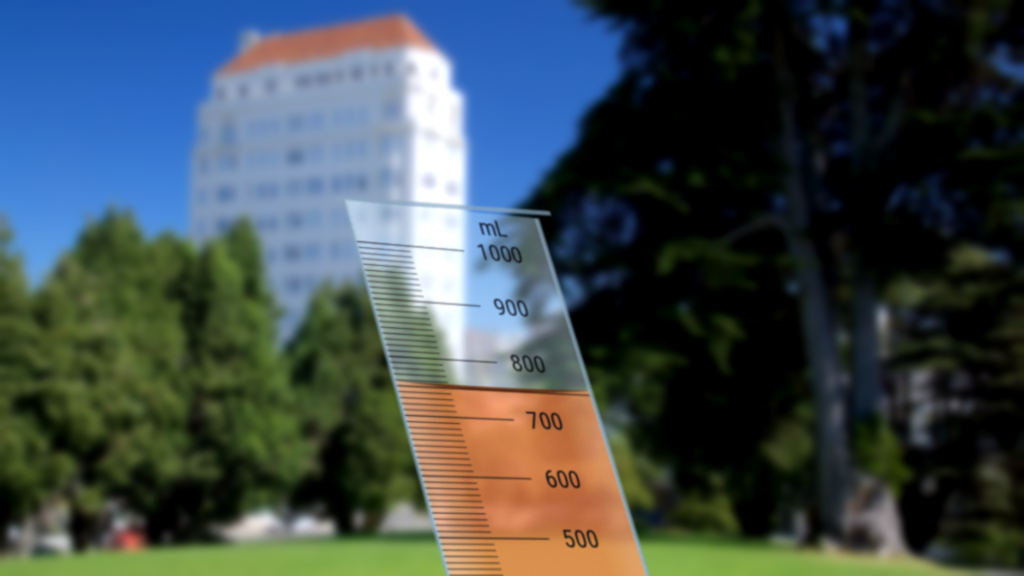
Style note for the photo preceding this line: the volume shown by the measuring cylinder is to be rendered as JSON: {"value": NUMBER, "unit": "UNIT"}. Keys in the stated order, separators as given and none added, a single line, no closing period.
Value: {"value": 750, "unit": "mL"}
